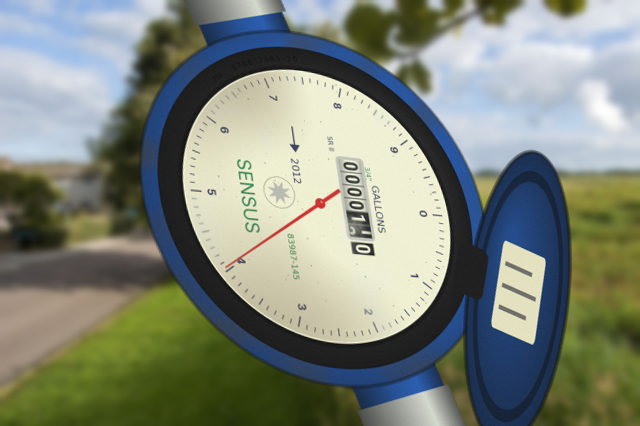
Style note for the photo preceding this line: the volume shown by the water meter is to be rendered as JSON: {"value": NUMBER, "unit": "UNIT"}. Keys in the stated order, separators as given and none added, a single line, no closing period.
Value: {"value": 114.0, "unit": "gal"}
